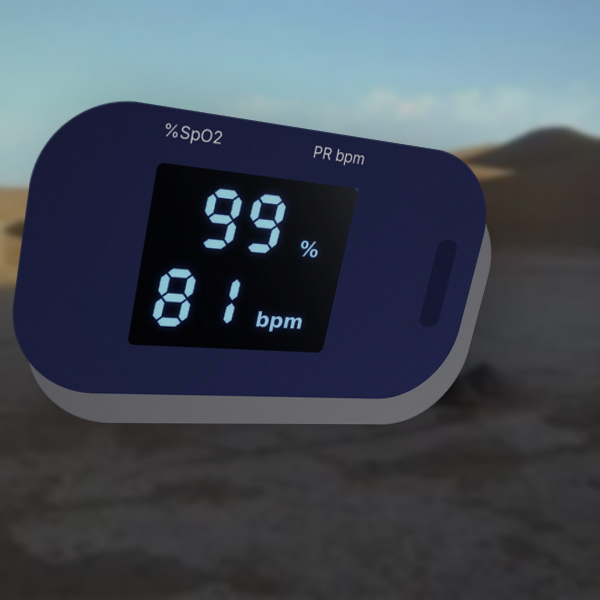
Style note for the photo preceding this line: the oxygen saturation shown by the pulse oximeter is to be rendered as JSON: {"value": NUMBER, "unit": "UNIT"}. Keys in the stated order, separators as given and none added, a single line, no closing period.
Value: {"value": 99, "unit": "%"}
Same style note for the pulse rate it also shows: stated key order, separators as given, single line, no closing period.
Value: {"value": 81, "unit": "bpm"}
